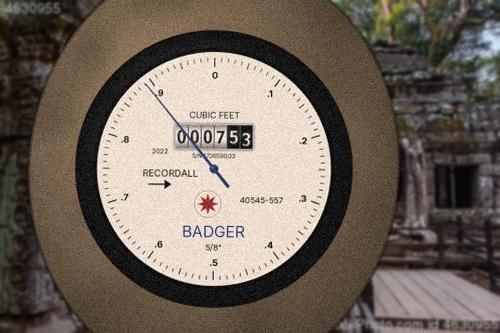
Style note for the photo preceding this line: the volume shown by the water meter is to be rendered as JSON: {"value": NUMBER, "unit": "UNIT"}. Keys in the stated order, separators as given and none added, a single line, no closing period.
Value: {"value": 752.89, "unit": "ft³"}
